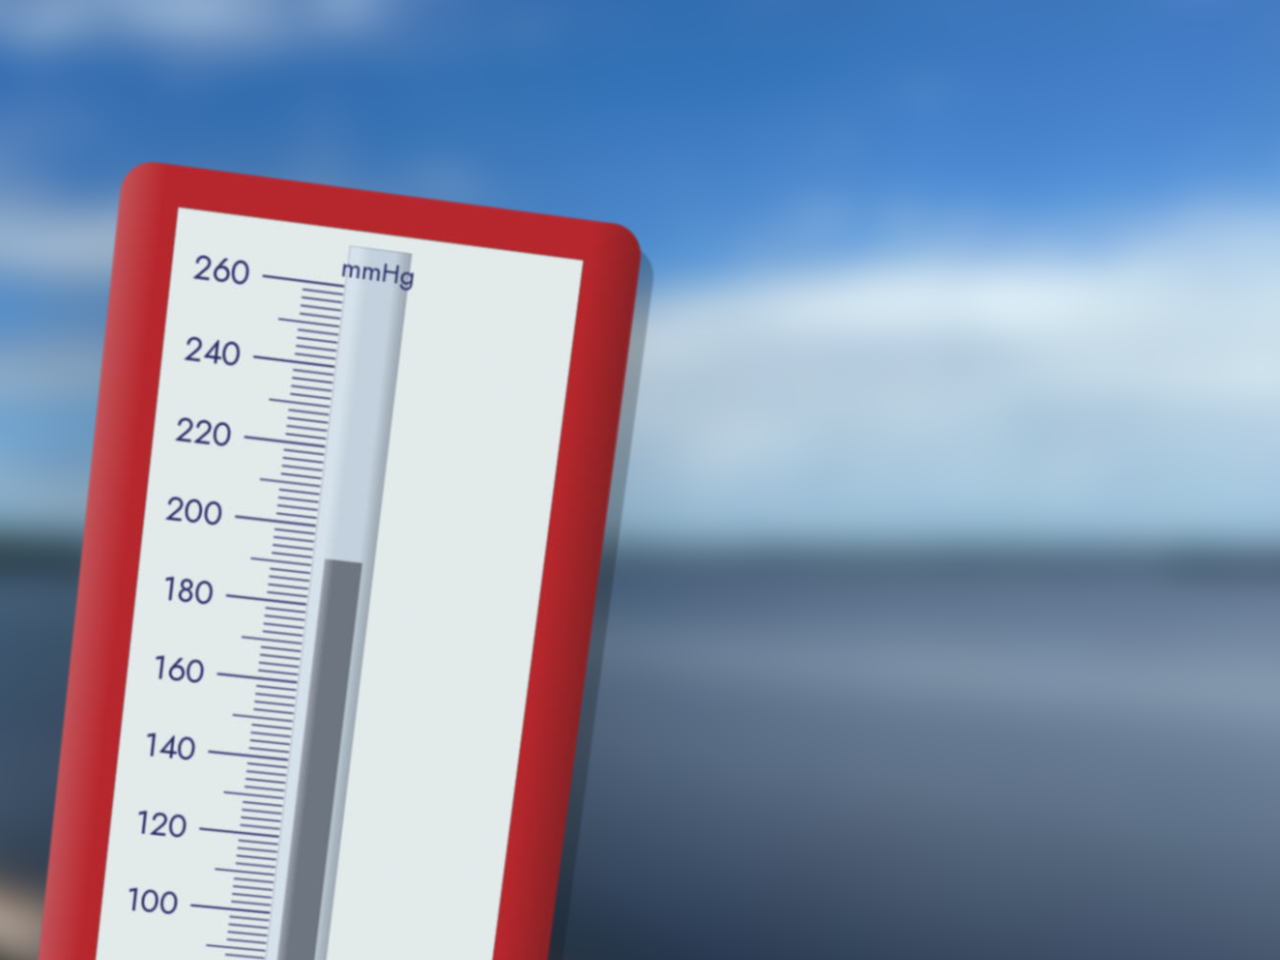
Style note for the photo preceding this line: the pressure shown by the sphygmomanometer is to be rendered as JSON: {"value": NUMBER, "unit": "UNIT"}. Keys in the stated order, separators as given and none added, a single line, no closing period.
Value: {"value": 192, "unit": "mmHg"}
